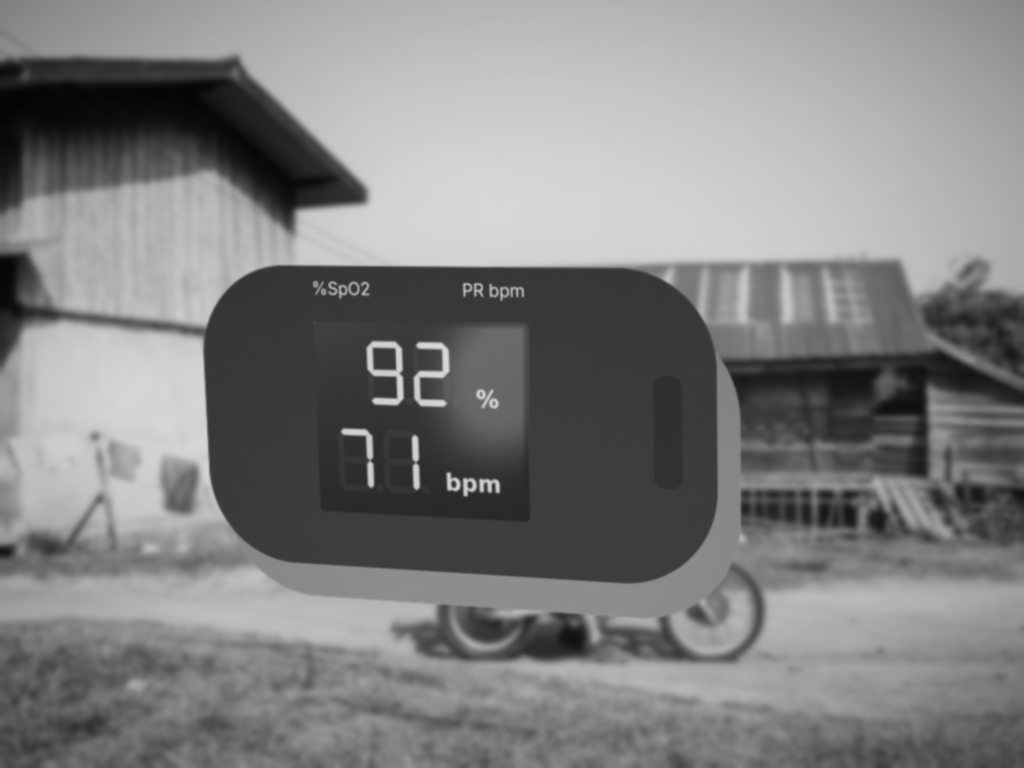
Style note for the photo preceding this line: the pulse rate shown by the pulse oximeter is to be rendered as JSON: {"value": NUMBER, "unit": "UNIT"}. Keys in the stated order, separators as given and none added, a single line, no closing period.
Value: {"value": 71, "unit": "bpm"}
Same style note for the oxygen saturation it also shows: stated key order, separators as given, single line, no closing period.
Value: {"value": 92, "unit": "%"}
